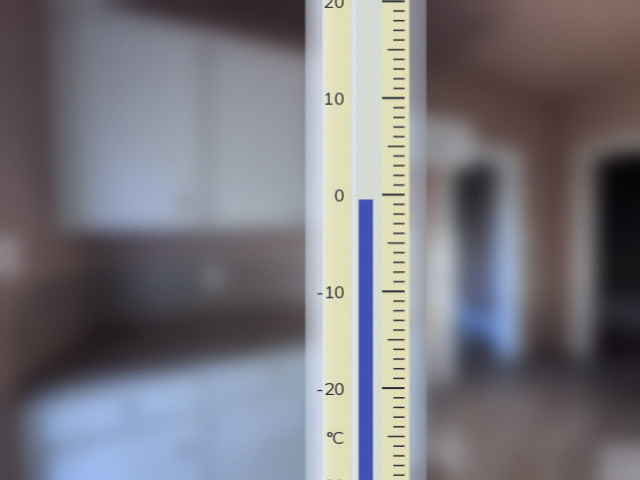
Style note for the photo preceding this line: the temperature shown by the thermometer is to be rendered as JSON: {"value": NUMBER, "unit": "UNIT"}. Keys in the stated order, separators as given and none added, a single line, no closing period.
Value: {"value": -0.5, "unit": "°C"}
